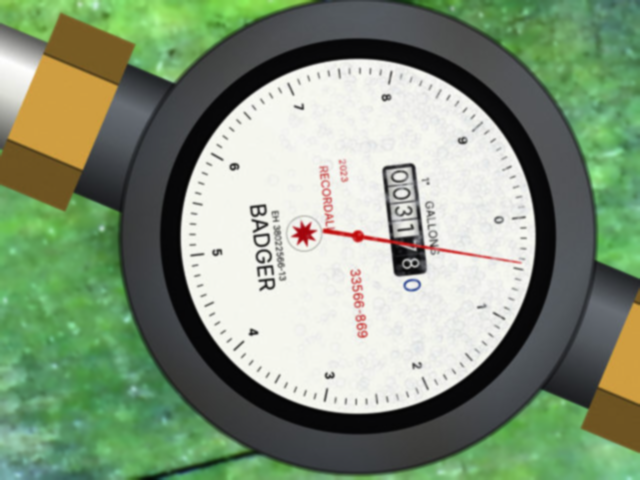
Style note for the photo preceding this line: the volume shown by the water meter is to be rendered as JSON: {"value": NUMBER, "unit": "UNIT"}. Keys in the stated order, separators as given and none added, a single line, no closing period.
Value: {"value": 31780.4, "unit": "gal"}
